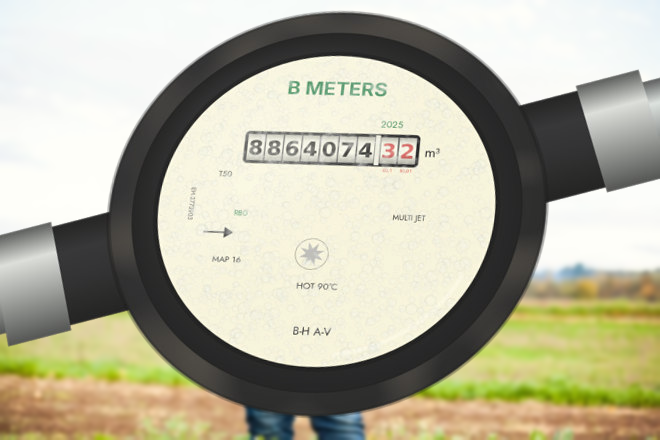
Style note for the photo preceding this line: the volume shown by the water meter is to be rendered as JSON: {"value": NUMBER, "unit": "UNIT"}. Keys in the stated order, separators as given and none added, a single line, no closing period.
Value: {"value": 8864074.32, "unit": "m³"}
